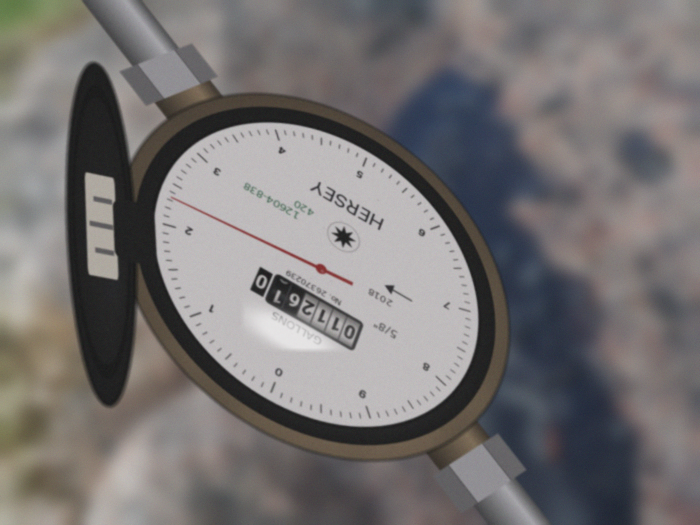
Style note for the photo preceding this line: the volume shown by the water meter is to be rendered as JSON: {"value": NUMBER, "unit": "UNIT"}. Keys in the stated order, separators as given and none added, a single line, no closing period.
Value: {"value": 112612.3, "unit": "gal"}
